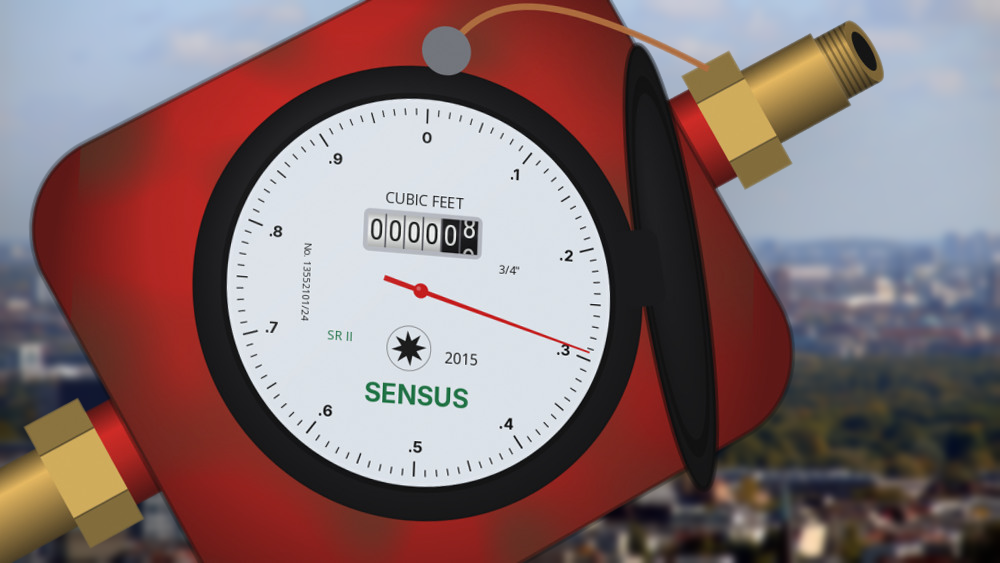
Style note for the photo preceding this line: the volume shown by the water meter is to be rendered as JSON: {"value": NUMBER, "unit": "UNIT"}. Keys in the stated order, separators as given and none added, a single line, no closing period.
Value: {"value": 8.29, "unit": "ft³"}
